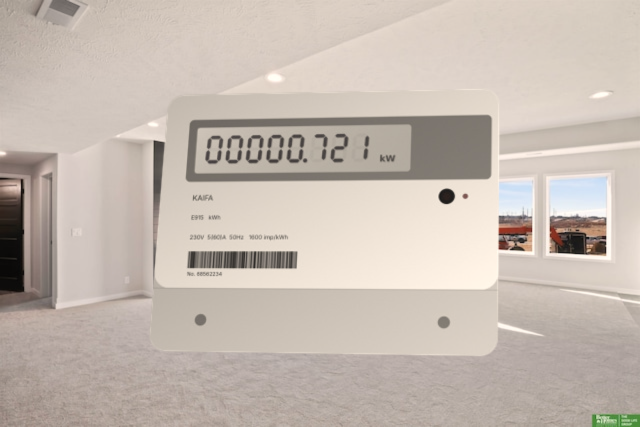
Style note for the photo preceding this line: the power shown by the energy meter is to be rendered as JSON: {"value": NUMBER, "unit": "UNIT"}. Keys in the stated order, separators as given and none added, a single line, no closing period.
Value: {"value": 0.721, "unit": "kW"}
